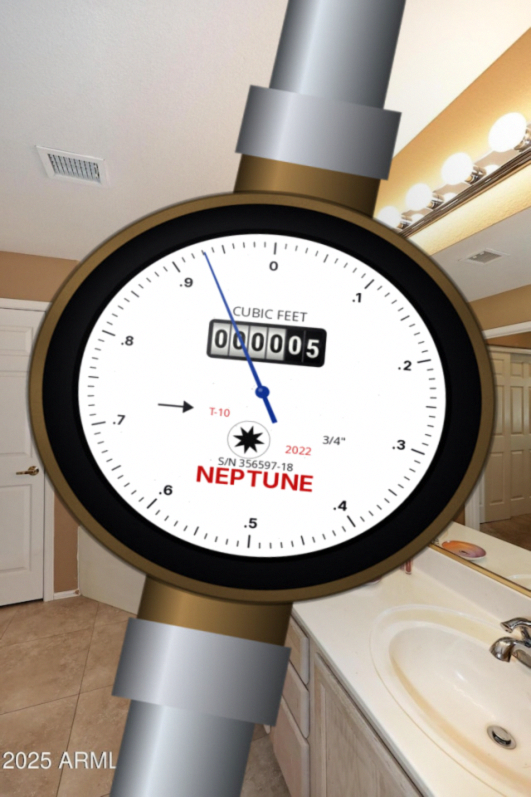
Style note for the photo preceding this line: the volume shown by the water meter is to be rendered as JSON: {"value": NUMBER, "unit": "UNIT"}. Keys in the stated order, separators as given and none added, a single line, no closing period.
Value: {"value": 4.93, "unit": "ft³"}
